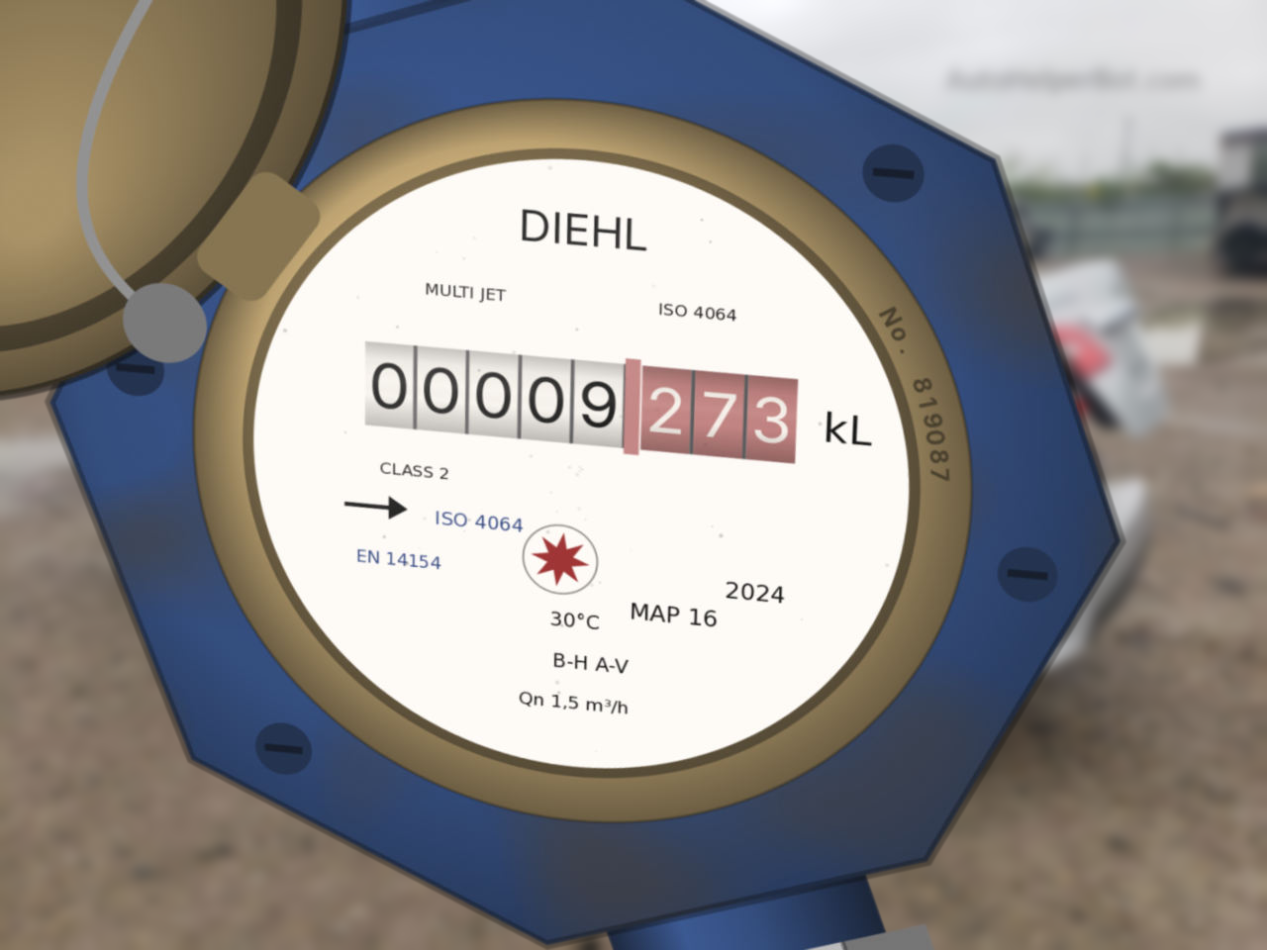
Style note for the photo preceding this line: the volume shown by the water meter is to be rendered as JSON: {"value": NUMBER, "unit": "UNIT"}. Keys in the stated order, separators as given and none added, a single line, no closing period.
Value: {"value": 9.273, "unit": "kL"}
